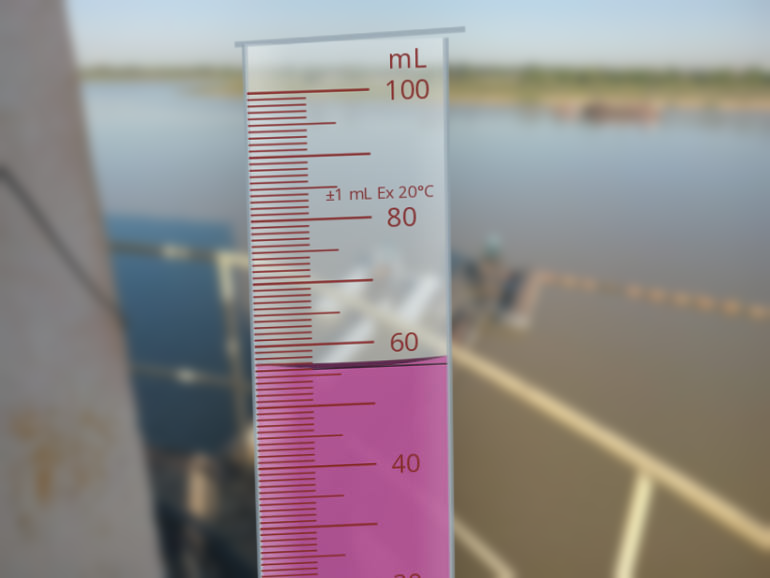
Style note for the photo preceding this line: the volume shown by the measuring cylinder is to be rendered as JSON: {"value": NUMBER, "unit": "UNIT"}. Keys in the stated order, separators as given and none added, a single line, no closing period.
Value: {"value": 56, "unit": "mL"}
